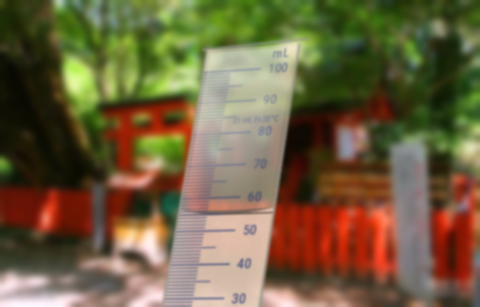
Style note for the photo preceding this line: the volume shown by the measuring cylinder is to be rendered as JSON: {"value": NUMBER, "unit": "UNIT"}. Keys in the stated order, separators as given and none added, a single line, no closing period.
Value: {"value": 55, "unit": "mL"}
